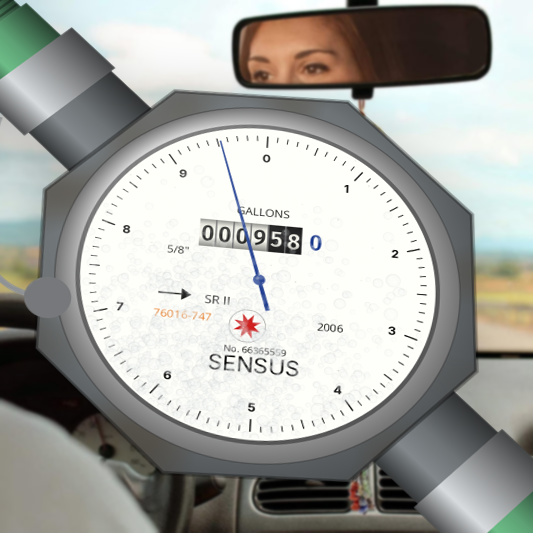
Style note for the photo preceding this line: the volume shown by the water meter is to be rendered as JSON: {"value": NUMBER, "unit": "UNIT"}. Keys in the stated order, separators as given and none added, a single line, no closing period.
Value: {"value": 9579.5, "unit": "gal"}
